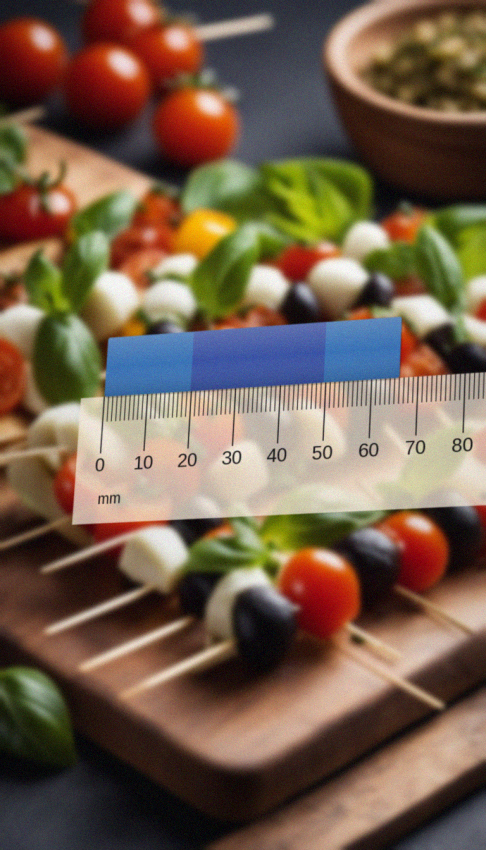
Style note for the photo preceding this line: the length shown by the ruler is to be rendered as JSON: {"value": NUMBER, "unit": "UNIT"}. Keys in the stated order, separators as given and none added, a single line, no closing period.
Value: {"value": 66, "unit": "mm"}
